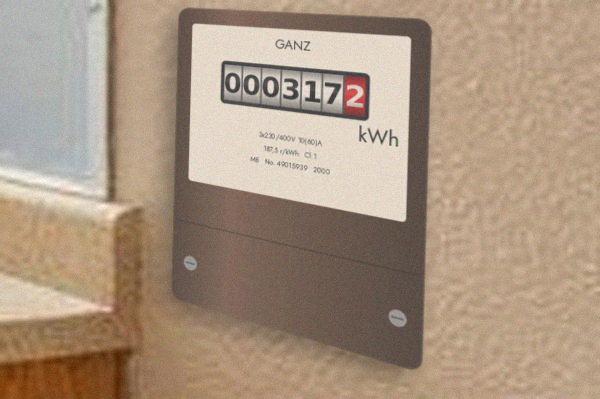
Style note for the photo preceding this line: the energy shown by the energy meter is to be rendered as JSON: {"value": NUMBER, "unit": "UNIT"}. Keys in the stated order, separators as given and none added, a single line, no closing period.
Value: {"value": 317.2, "unit": "kWh"}
